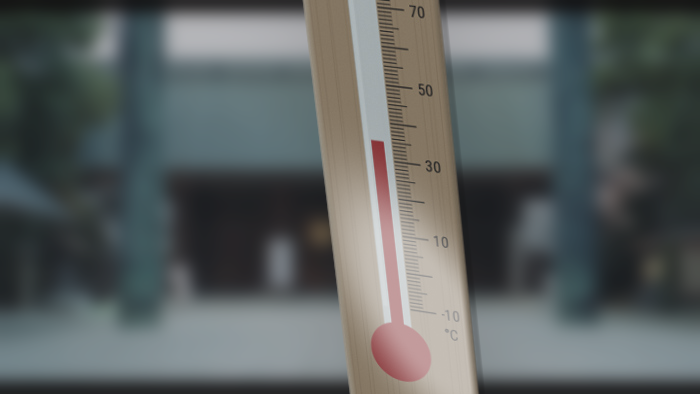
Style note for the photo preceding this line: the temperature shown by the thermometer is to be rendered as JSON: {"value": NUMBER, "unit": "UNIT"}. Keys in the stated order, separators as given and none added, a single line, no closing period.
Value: {"value": 35, "unit": "°C"}
